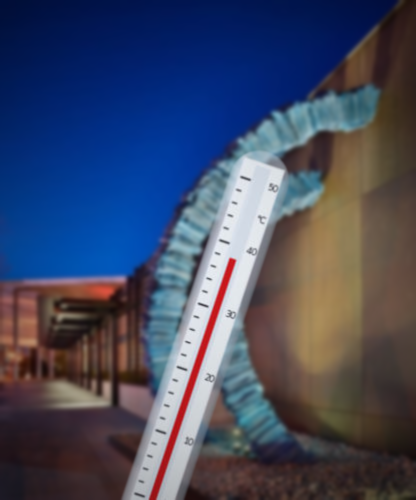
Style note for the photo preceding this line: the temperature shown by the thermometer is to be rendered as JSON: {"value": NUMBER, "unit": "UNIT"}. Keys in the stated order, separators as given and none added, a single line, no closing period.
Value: {"value": 38, "unit": "°C"}
